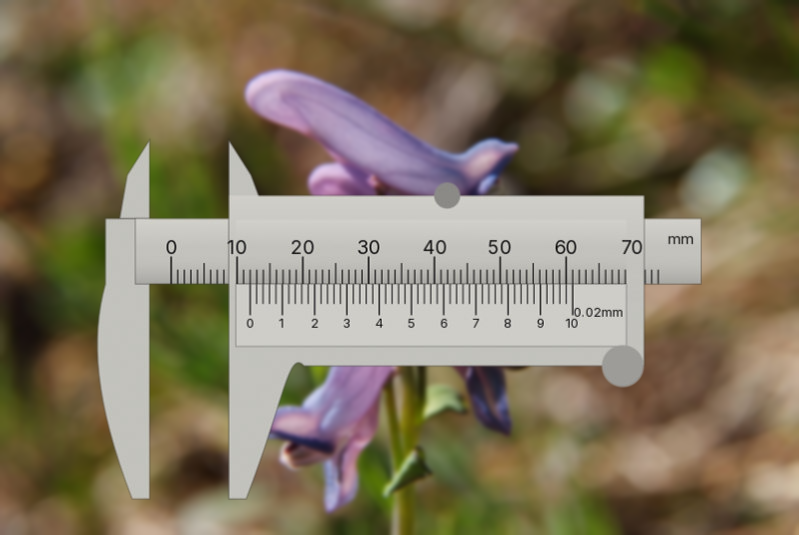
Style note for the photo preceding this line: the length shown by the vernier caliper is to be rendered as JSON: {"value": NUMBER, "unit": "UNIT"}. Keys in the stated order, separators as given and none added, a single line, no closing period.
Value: {"value": 12.0, "unit": "mm"}
